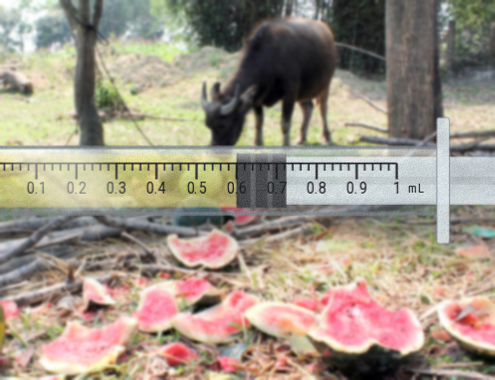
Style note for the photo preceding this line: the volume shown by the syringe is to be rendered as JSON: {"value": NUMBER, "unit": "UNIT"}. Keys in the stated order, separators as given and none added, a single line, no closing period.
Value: {"value": 0.6, "unit": "mL"}
